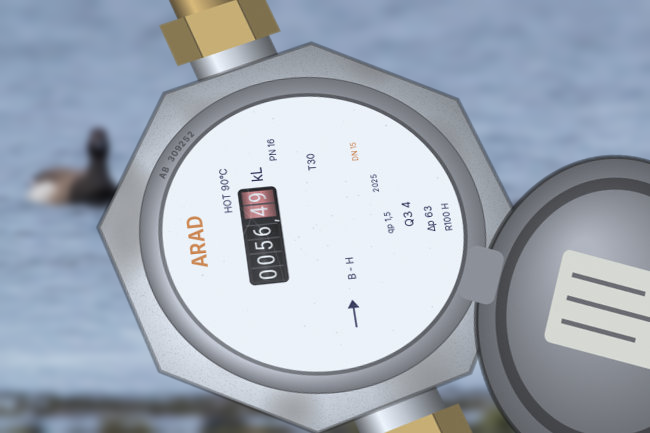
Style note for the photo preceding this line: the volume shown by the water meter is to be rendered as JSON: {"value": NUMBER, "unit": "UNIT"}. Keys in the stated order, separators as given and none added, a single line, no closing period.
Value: {"value": 56.49, "unit": "kL"}
